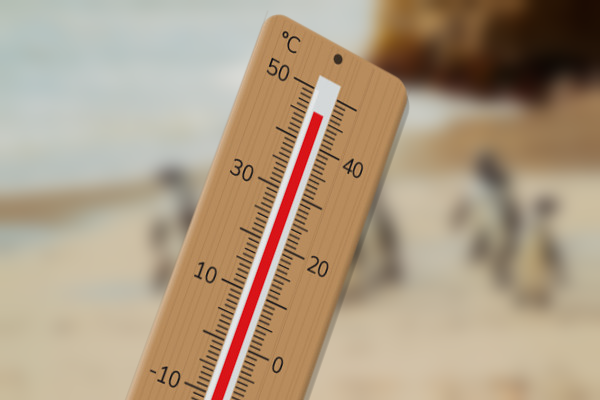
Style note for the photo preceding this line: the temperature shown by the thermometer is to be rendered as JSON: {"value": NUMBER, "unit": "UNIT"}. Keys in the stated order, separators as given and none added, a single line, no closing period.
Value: {"value": 46, "unit": "°C"}
